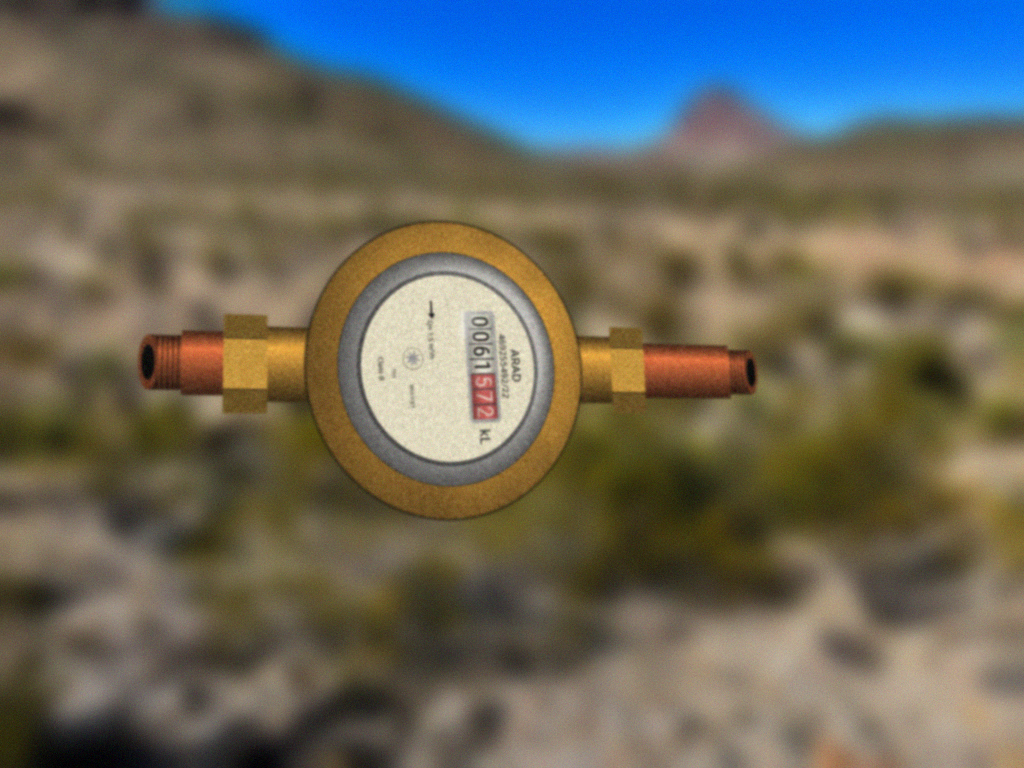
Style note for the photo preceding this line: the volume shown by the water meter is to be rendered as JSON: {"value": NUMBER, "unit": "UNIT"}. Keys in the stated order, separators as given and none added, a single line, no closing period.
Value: {"value": 61.572, "unit": "kL"}
